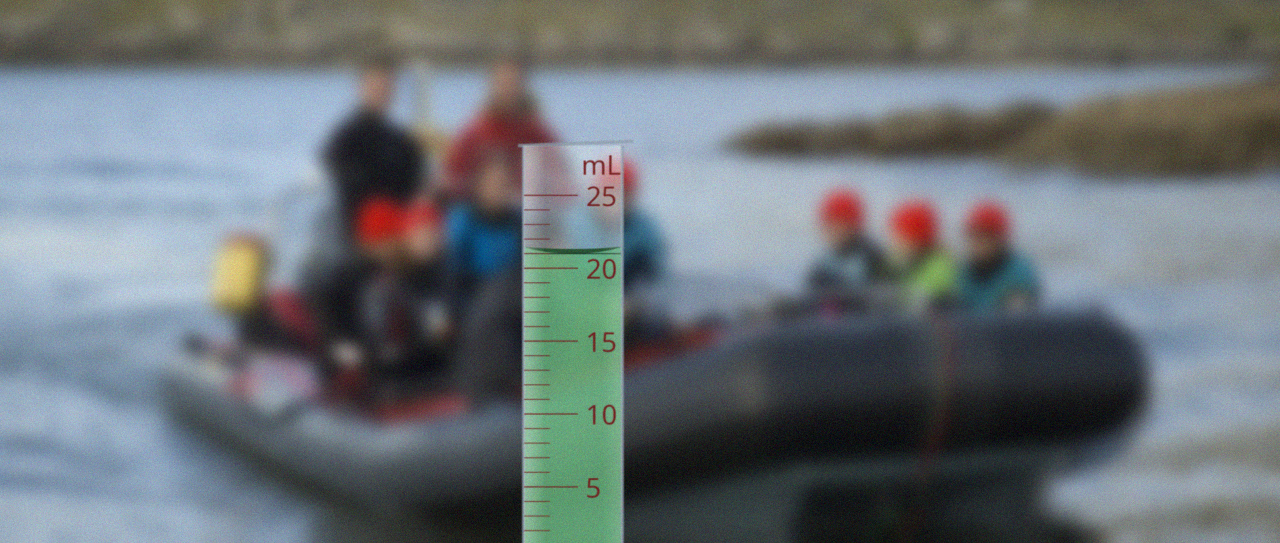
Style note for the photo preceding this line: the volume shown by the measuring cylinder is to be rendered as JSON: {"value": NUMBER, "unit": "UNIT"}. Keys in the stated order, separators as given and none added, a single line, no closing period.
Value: {"value": 21, "unit": "mL"}
